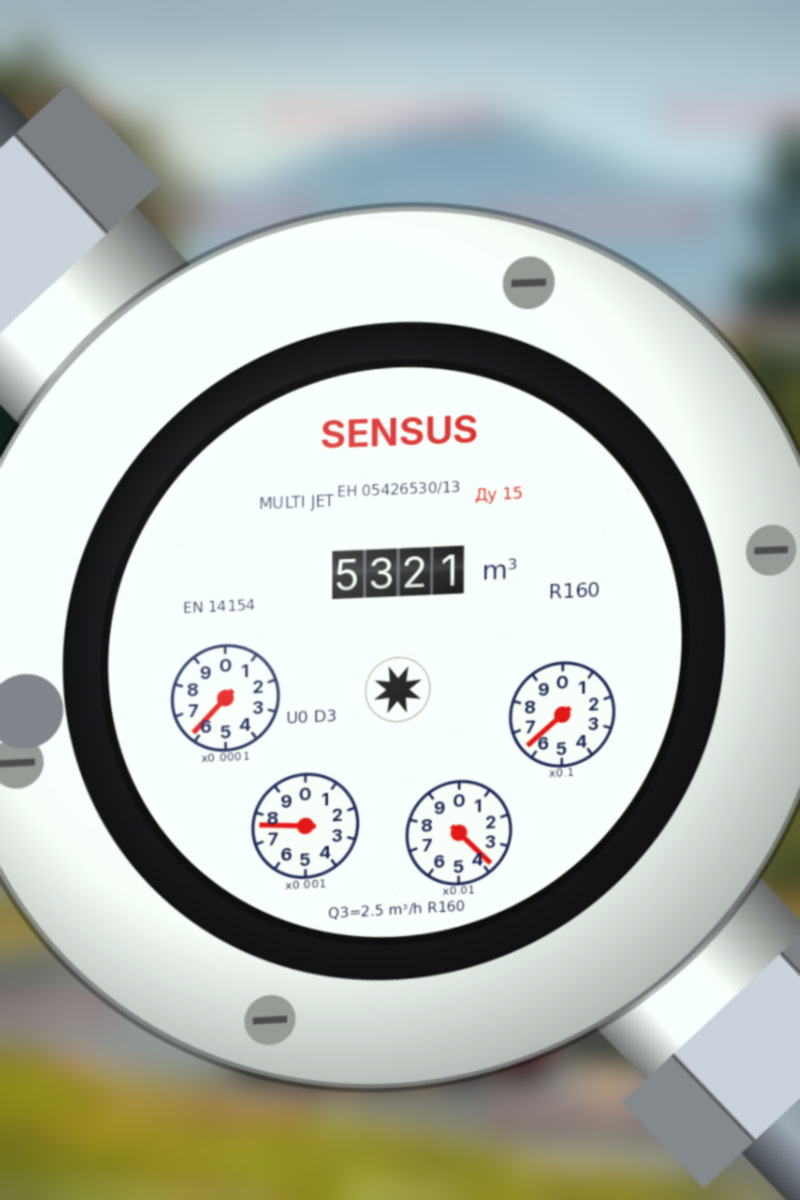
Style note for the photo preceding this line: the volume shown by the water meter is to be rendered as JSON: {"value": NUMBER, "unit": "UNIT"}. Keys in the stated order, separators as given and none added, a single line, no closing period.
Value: {"value": 5321.6376, "unit": "m³"}
